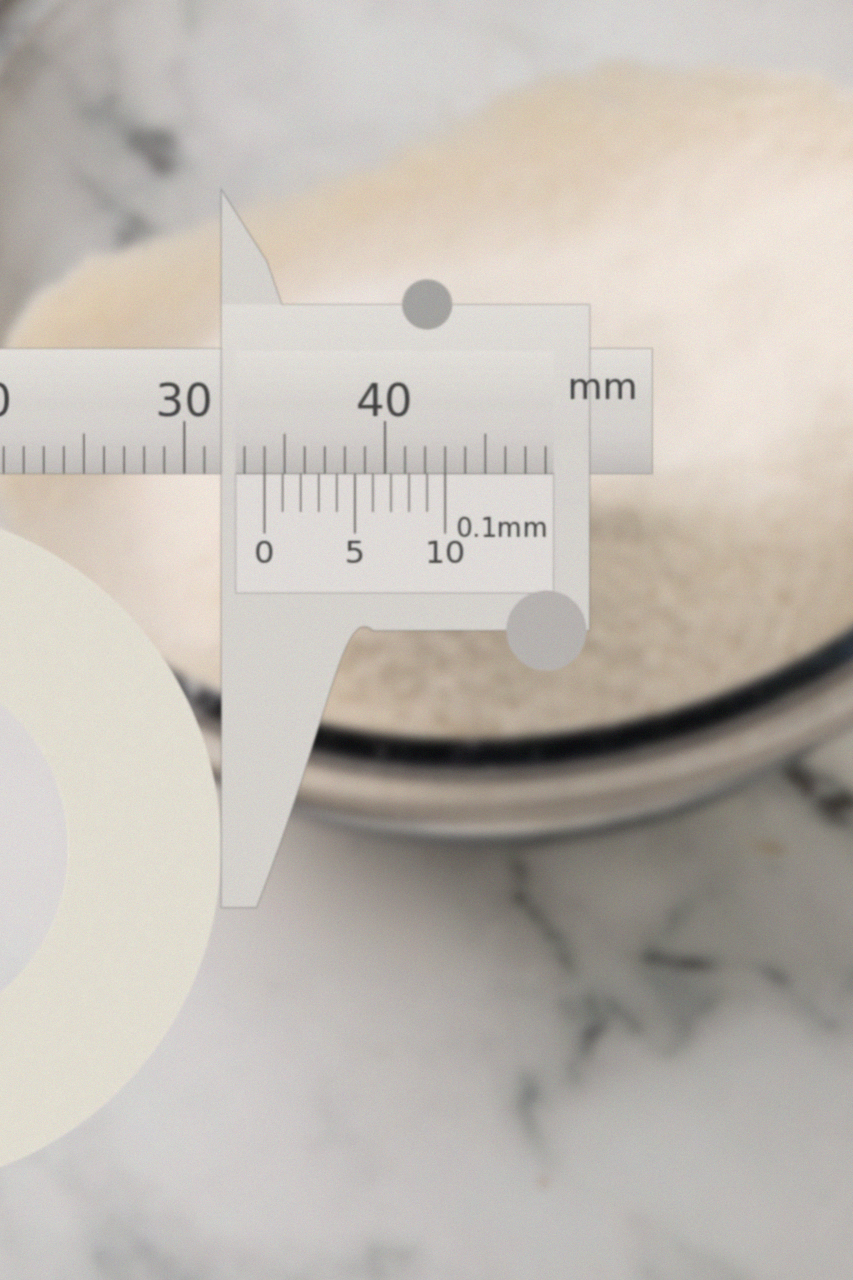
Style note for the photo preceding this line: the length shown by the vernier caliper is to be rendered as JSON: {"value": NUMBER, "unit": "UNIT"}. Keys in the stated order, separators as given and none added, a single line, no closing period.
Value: {"value": 34.0, "unit": "mm"}
